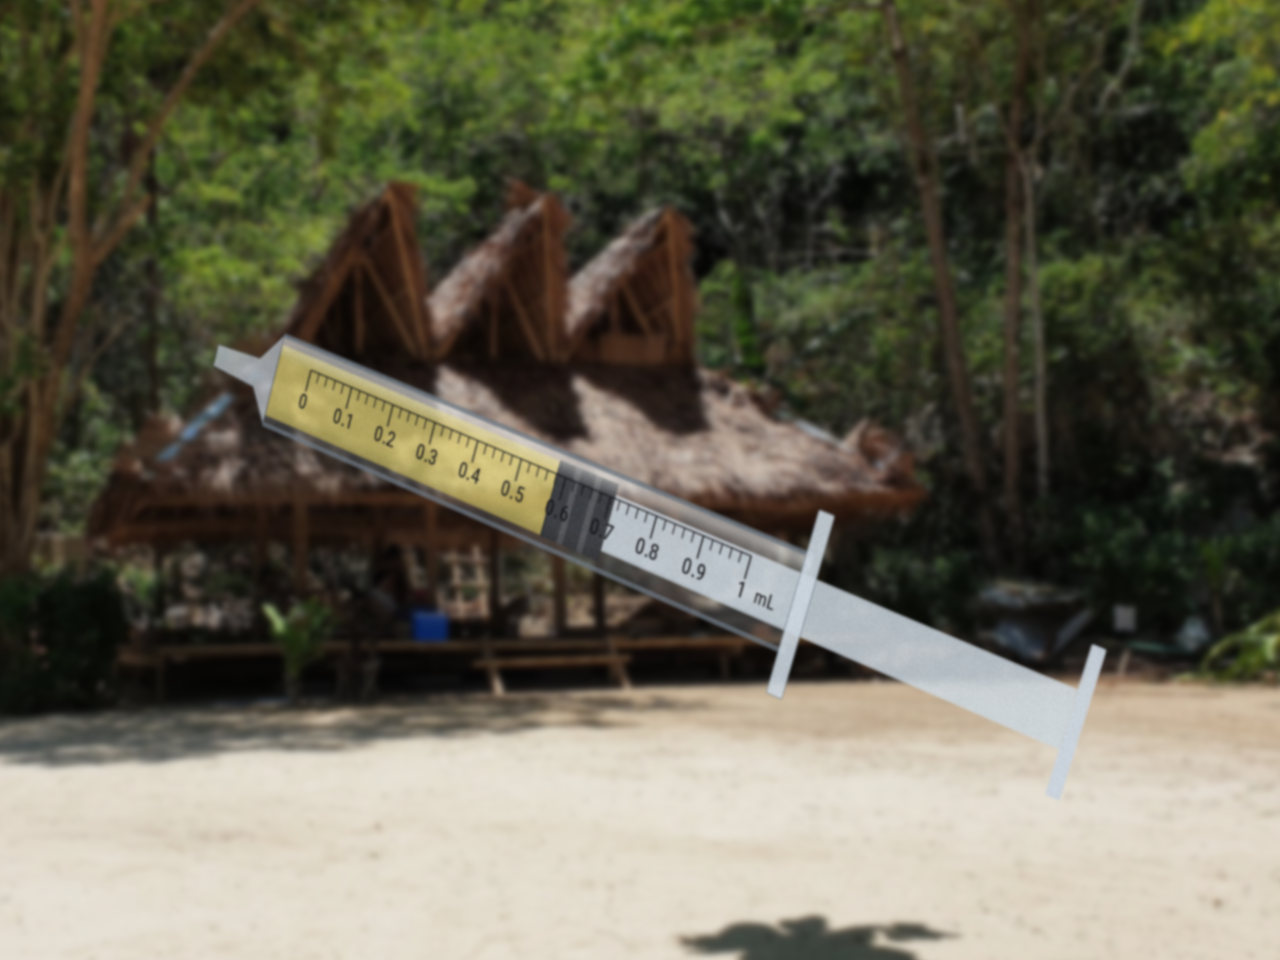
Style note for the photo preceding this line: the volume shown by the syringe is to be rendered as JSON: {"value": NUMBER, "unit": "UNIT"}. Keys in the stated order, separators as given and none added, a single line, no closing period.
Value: {"value": 0.58, "unit": "mL"}
